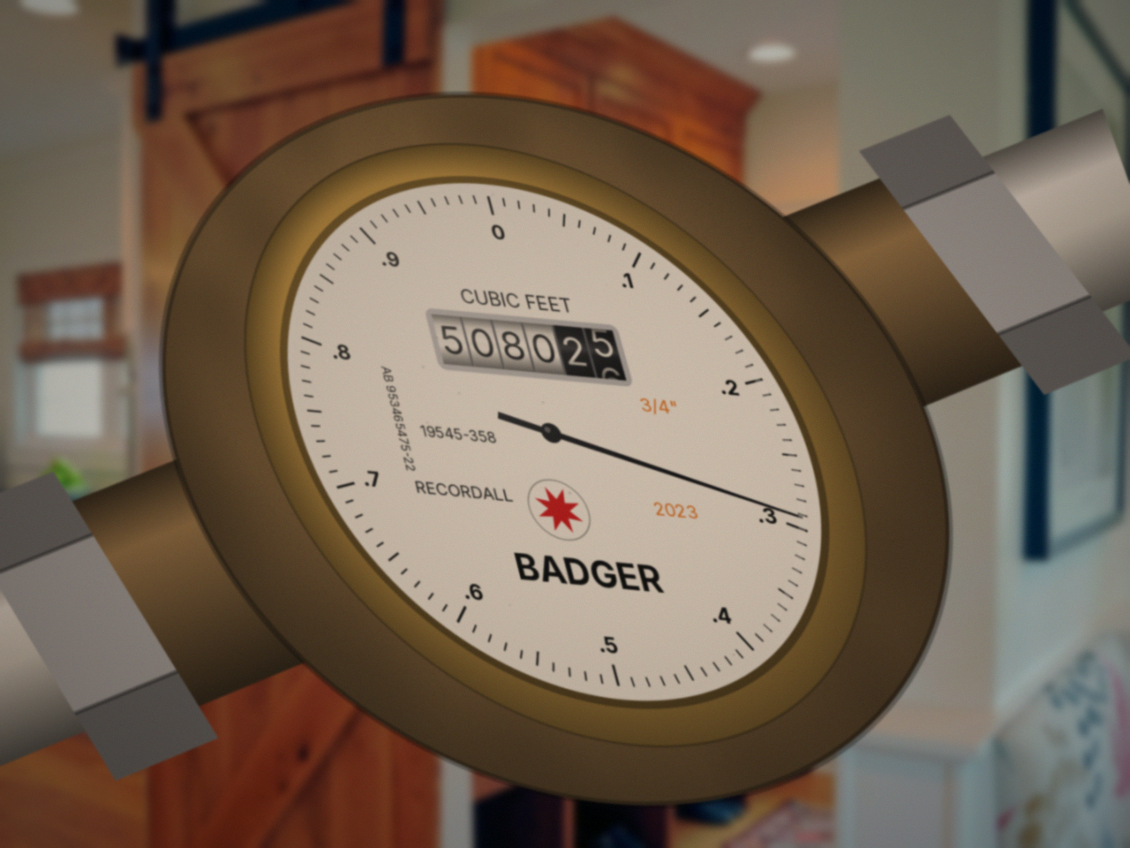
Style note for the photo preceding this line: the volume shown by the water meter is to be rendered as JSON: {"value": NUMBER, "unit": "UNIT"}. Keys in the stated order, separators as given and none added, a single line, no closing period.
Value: {"value": 508025.29, "unit": "ft³"}
